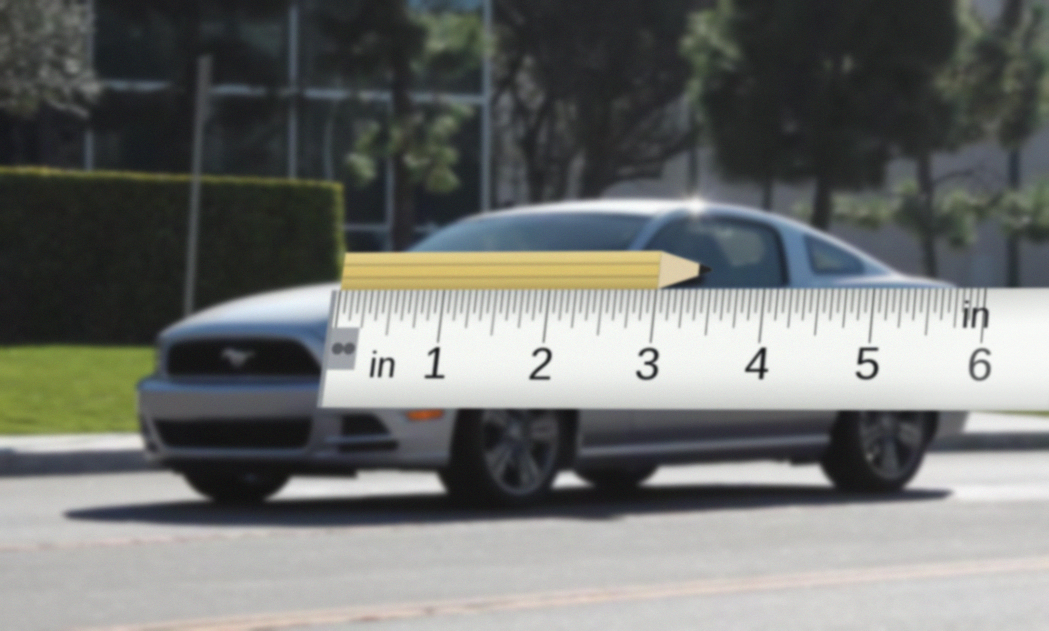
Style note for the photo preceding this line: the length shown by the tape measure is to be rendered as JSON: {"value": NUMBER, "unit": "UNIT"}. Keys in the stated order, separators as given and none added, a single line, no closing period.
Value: {"value": 3.5, "unit": "in"}
